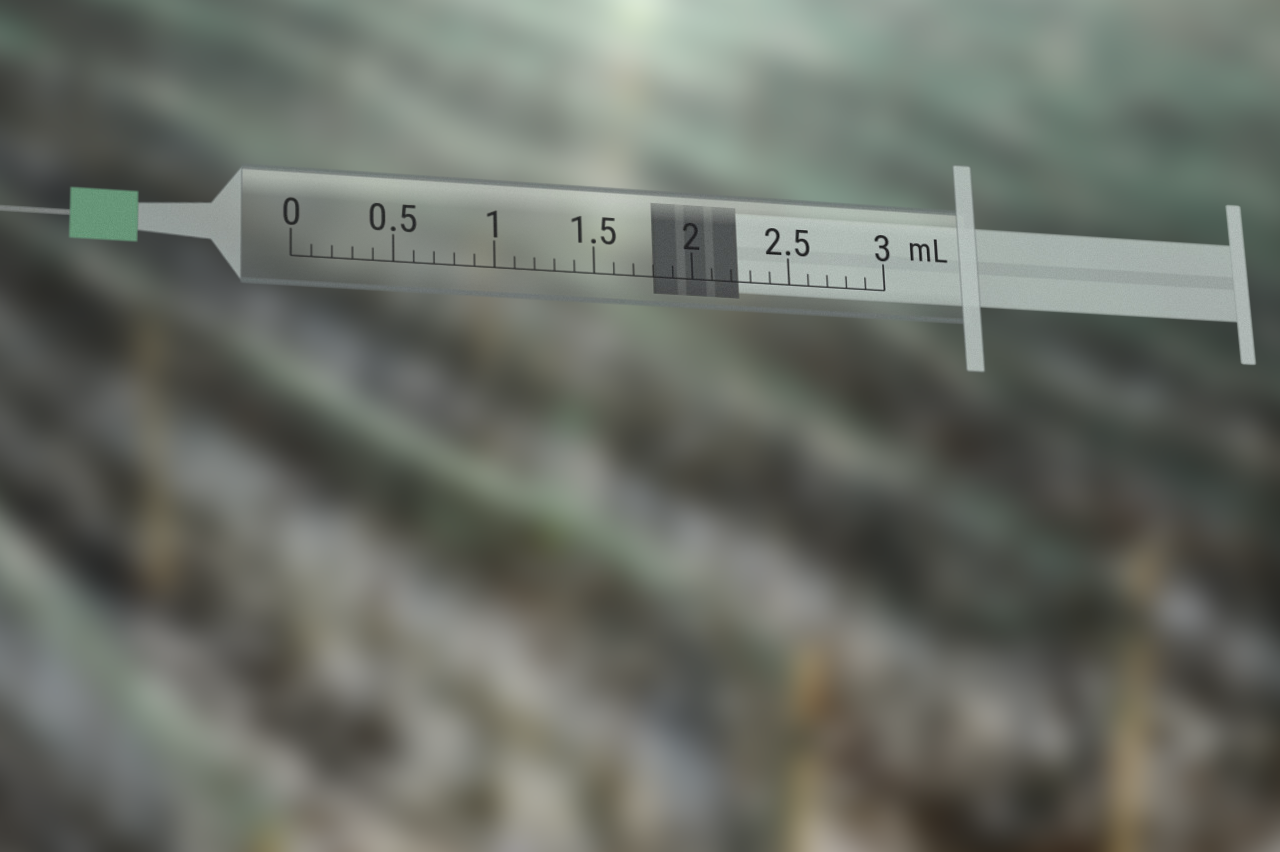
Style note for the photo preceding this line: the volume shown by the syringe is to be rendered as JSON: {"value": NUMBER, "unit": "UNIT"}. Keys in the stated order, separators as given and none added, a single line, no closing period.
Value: {"value": 1.8, "unit": "mL"}
